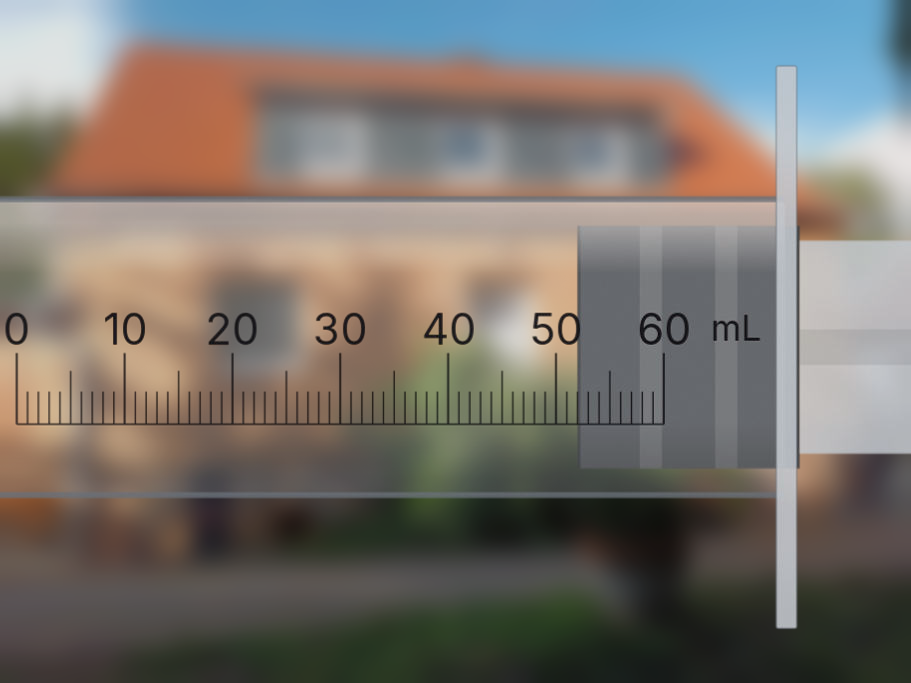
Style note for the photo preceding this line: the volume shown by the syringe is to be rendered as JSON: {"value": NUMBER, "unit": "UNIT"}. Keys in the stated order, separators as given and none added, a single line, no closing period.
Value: {"value": 52, "unit": "mL"}
